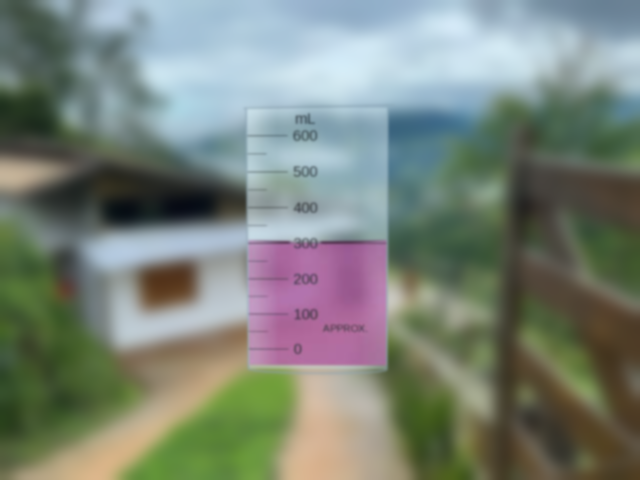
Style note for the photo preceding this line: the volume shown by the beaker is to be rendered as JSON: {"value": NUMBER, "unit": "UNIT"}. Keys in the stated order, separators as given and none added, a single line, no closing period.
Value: {"value": 300, "unit": "mL"}
